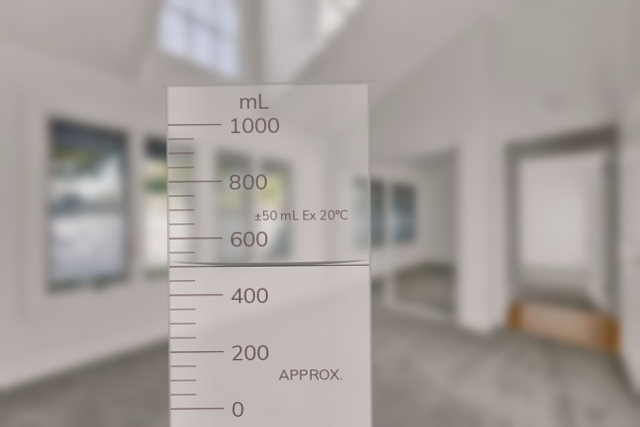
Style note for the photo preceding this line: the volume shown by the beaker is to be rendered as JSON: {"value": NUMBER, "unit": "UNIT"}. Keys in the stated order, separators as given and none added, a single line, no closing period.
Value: {"value": 500, "unit": "mL"}
